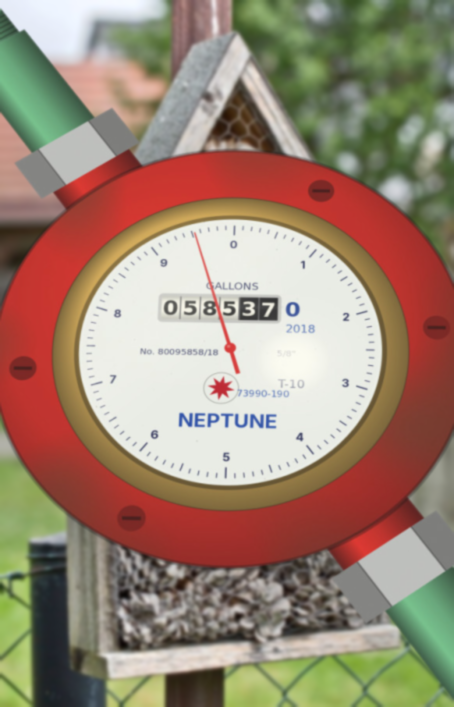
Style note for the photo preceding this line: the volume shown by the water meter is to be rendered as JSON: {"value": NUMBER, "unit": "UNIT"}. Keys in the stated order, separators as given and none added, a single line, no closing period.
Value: {"value": 585369.5, "unit": "gal"}
